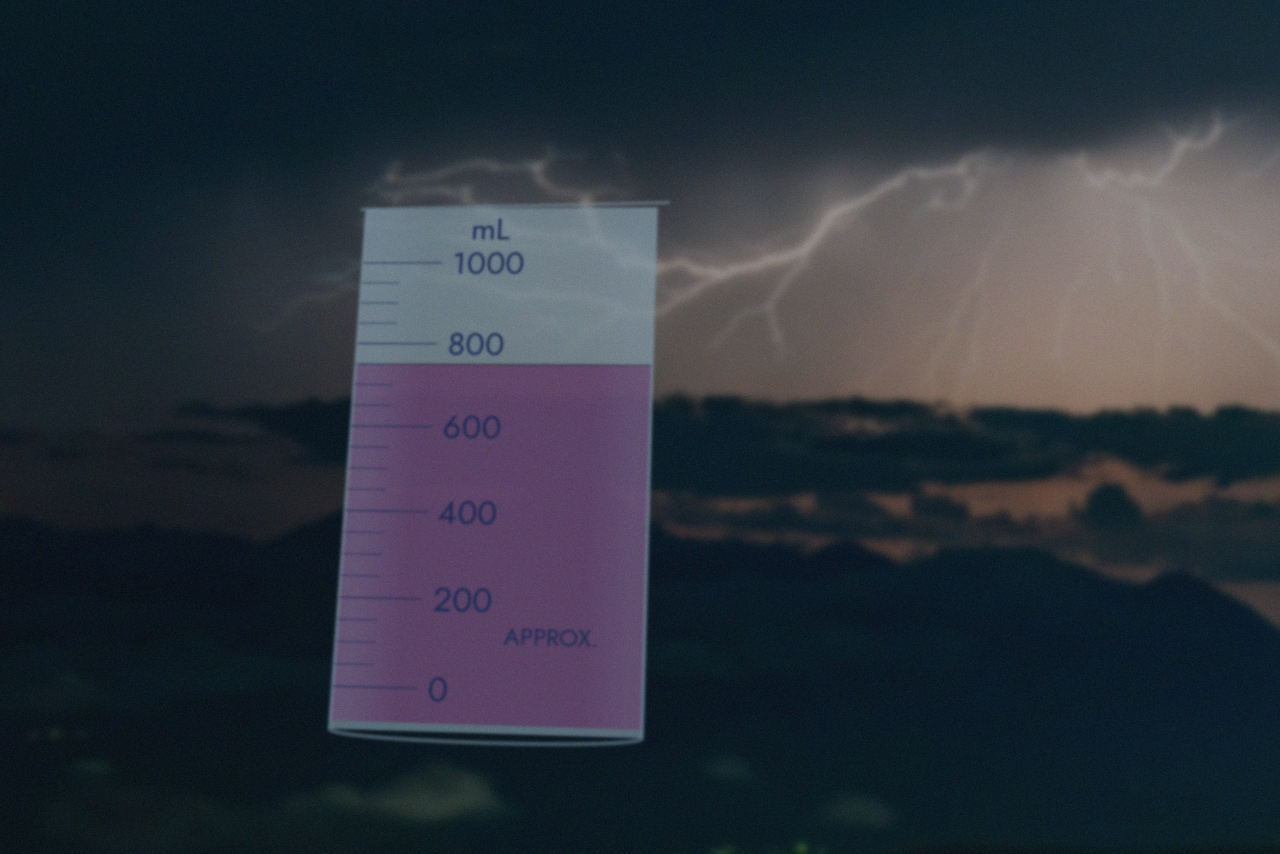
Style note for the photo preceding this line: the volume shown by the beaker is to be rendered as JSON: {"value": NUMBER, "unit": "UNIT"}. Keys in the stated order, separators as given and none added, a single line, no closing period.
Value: {"value": 750, "unit": "mL"}
